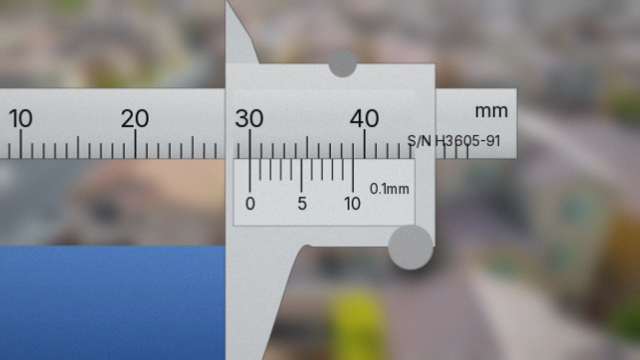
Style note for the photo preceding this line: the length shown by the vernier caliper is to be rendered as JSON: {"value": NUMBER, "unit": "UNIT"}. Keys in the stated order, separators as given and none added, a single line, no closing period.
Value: {"value": 30.0, "unit": "mm"}
